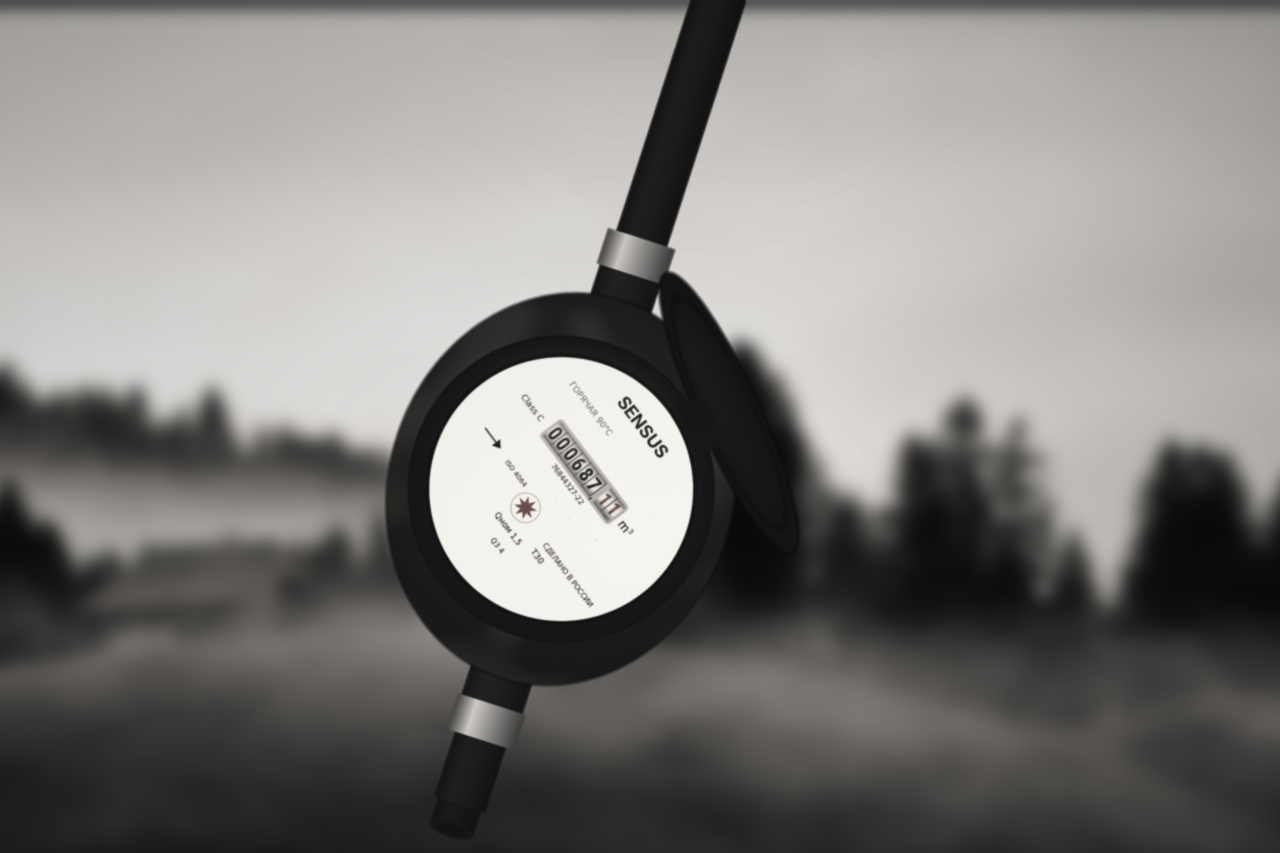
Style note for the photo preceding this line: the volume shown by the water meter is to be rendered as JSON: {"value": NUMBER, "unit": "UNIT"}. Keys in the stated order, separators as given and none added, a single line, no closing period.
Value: {"value": 687.11, "unit": "m³"}
